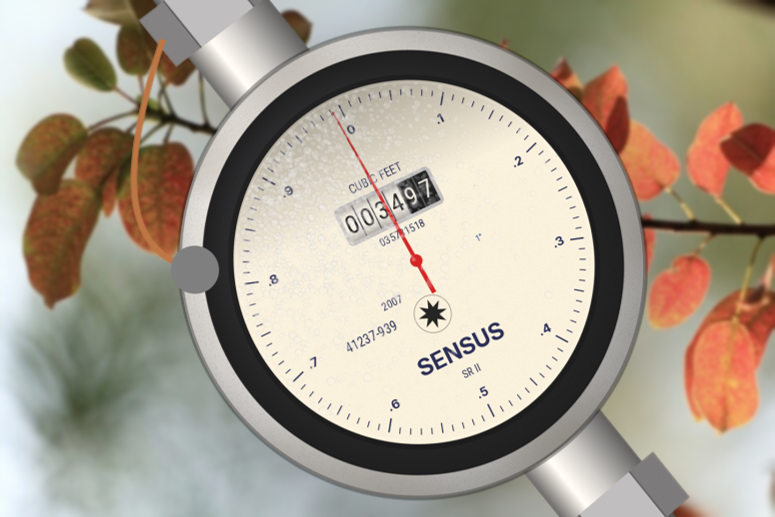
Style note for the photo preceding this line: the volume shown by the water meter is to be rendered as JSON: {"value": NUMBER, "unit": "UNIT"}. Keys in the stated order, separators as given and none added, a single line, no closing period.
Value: {"value": 3496.99, "unit": "ft³"}
